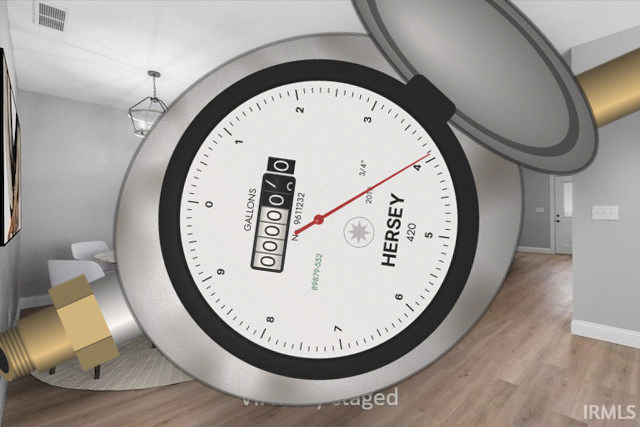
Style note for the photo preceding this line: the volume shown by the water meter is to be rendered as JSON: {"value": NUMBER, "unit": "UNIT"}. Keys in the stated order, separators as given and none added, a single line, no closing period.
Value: {"value": 73.9, "unit": "gal"}
